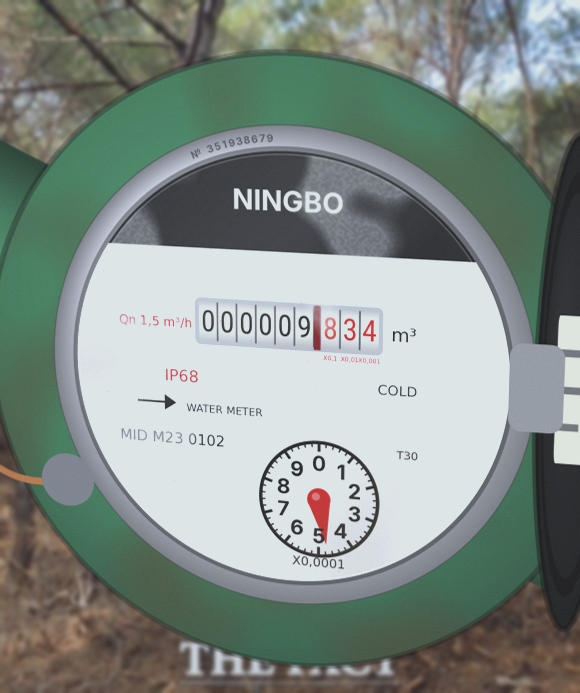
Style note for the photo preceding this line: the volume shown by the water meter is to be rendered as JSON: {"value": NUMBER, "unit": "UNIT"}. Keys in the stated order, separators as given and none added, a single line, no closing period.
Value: {"value": 9.8344, "unit": "m³"}
